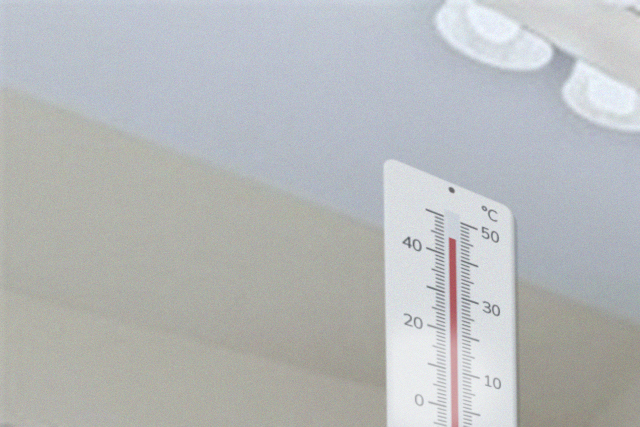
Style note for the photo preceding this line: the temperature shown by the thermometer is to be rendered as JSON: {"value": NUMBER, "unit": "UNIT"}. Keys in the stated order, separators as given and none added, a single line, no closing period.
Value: {"value": 45, "unit": "°C"}
